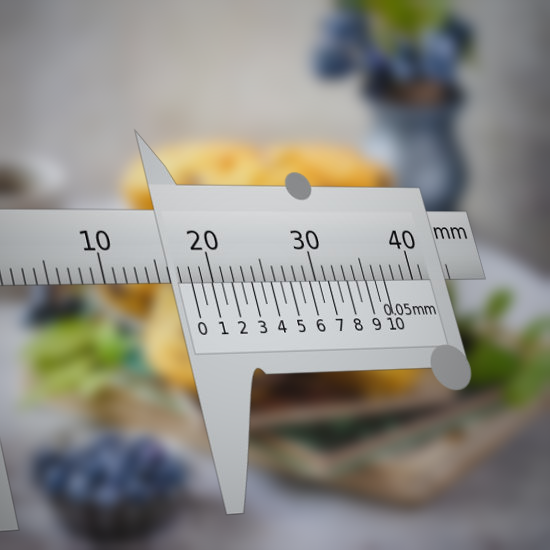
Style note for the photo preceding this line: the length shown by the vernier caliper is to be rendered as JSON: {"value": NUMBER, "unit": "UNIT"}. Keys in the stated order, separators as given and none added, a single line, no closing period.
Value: {"value": 18.0, "unit": "mm"}
